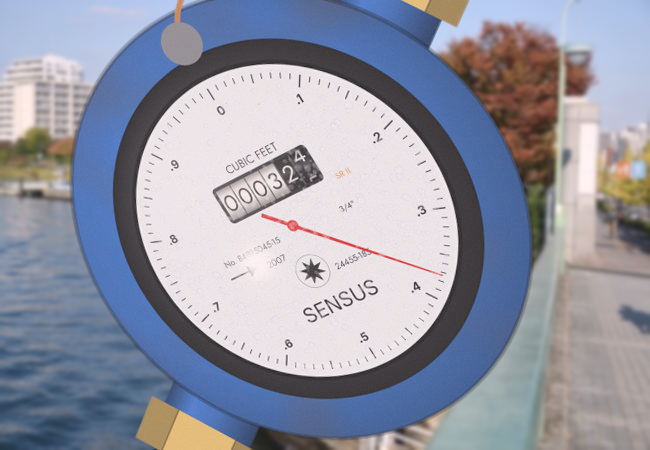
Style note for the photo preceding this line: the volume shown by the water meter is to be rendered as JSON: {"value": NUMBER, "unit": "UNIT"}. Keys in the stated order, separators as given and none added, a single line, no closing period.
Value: {"value": 324.37, "unit": "ft³"}
